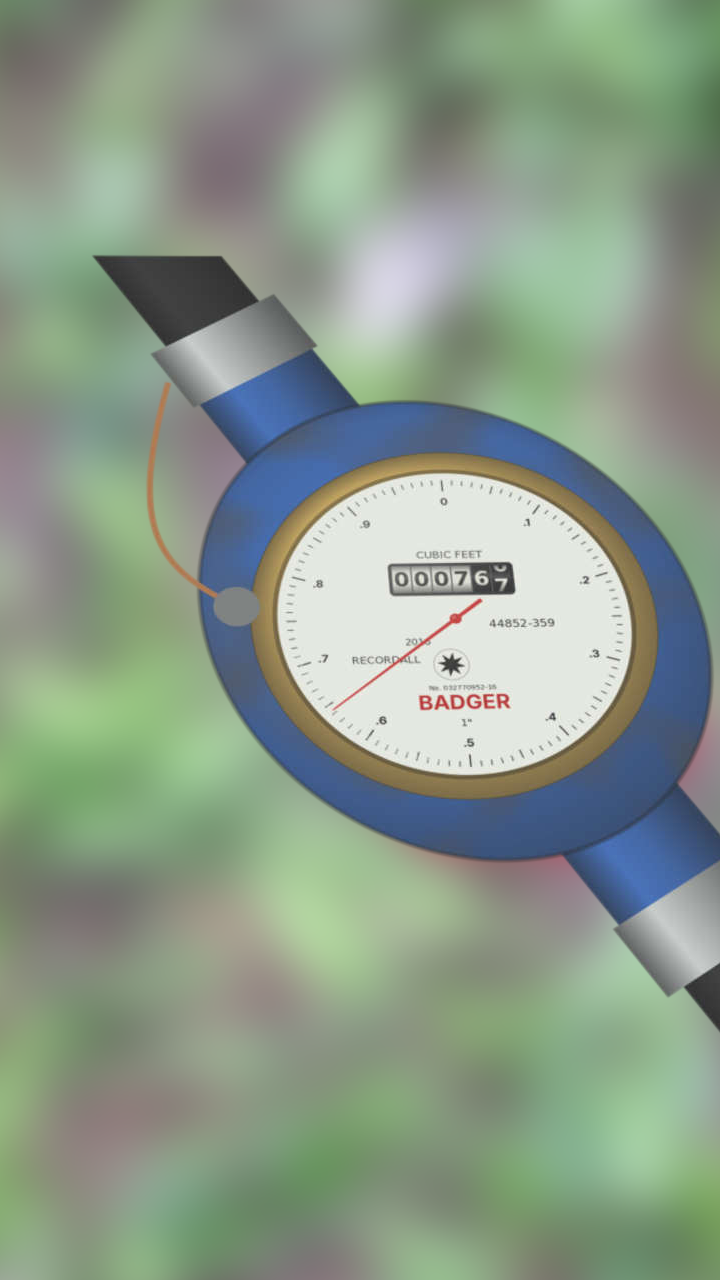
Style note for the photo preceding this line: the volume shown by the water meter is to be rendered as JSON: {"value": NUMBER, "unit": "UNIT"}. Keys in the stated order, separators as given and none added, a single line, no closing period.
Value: {"value": 766.64, "unit": "ft³"}
